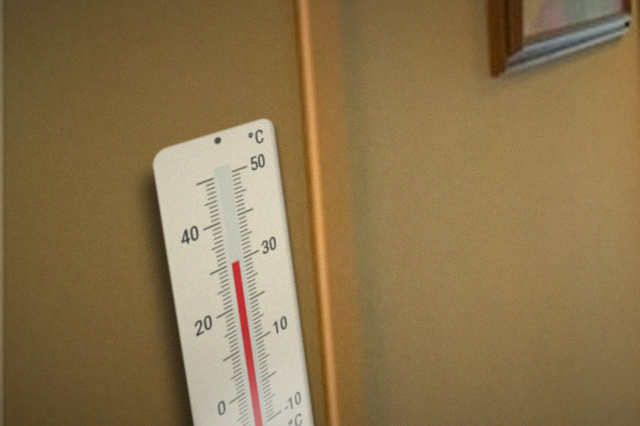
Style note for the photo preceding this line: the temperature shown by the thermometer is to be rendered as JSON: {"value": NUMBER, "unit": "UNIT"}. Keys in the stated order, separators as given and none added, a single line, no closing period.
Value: {"value": 30, "unit": "°C"}
